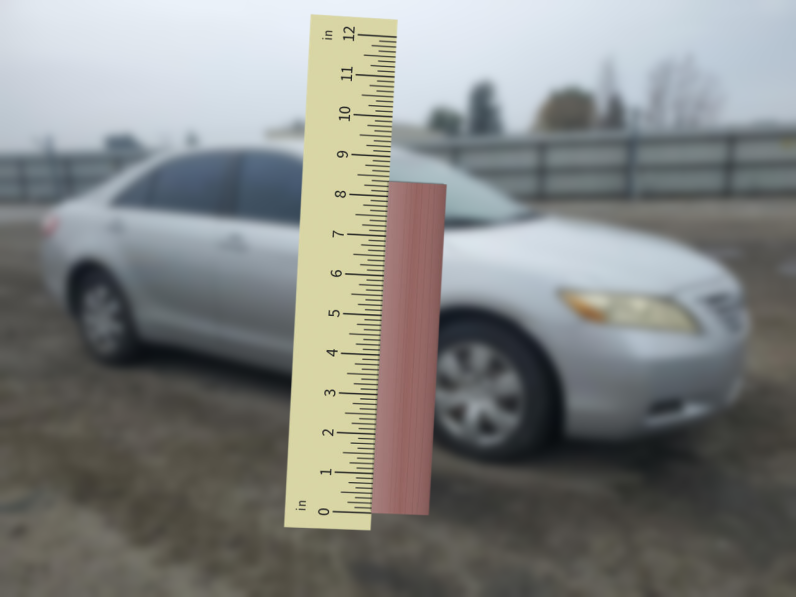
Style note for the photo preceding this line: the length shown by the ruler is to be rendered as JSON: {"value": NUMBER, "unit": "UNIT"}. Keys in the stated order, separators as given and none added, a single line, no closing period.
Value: {"value": 8.375, "unit": "in"}
